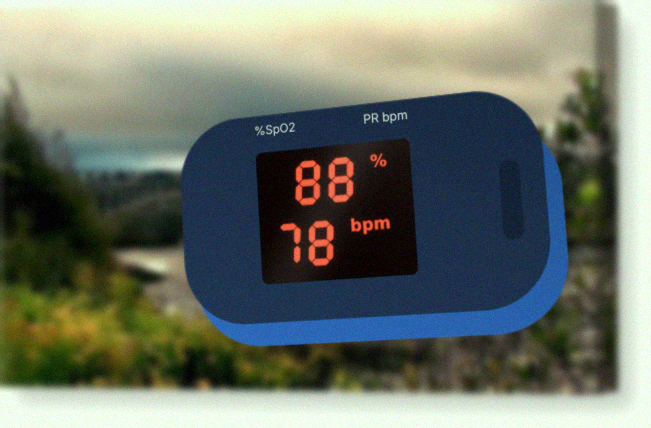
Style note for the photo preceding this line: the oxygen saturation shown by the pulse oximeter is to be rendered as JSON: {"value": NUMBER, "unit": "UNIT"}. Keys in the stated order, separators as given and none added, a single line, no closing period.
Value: {"value": 88, "unit": "%"}
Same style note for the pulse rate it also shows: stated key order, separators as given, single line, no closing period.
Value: {"value": 78, "unit": "bpm"}
